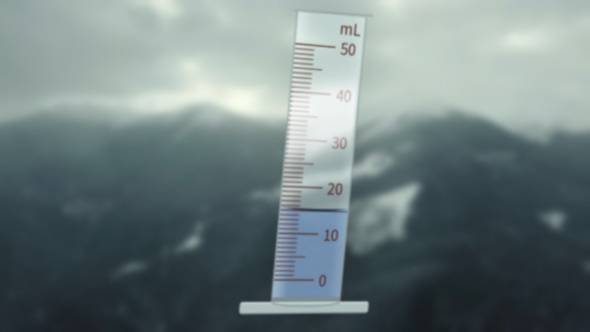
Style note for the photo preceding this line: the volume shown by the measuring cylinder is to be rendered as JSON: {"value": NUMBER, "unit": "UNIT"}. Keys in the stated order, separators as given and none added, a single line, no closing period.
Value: {"value": 15, "unit": "mL"}
